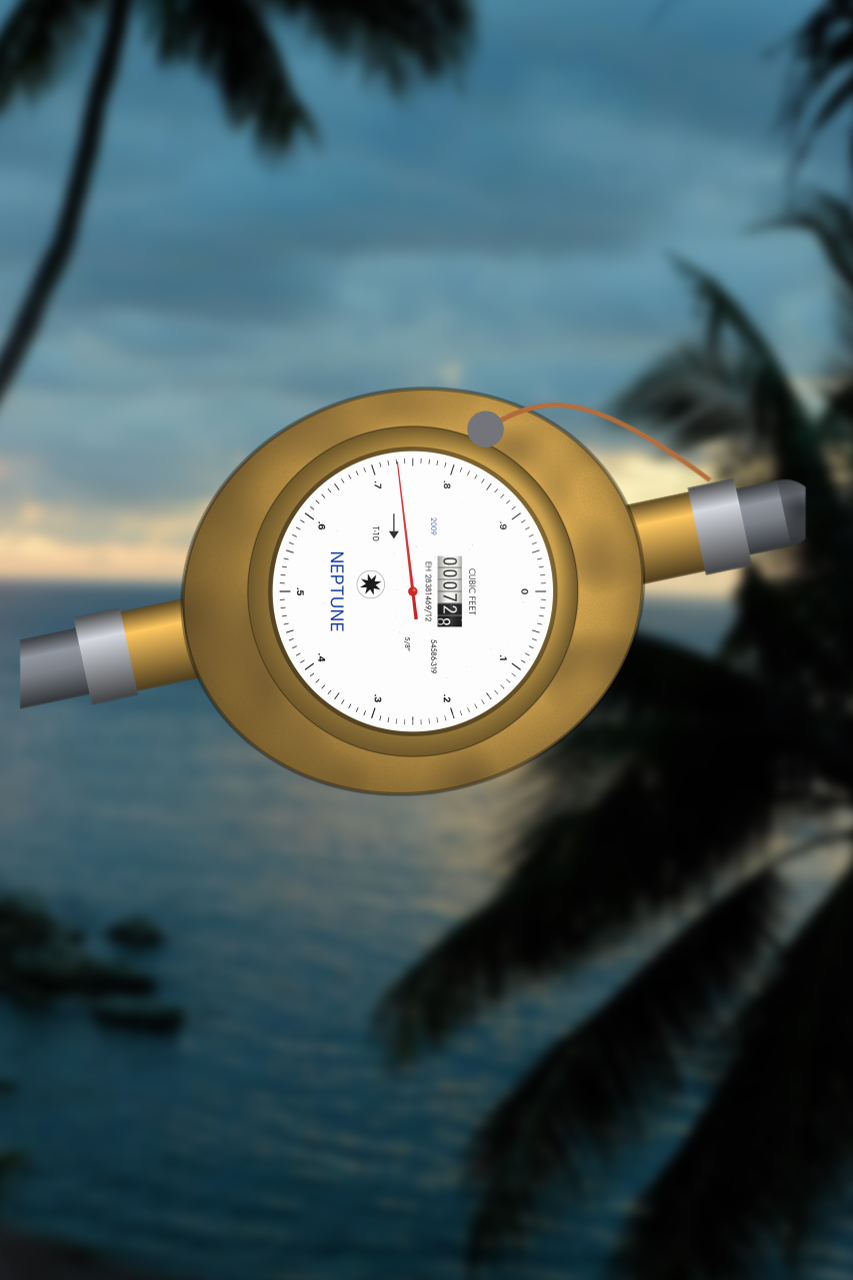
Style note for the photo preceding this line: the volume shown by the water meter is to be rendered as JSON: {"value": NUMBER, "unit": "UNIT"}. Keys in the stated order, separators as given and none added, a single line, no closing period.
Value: {"value": 727.73, "unit": "ft³"}
